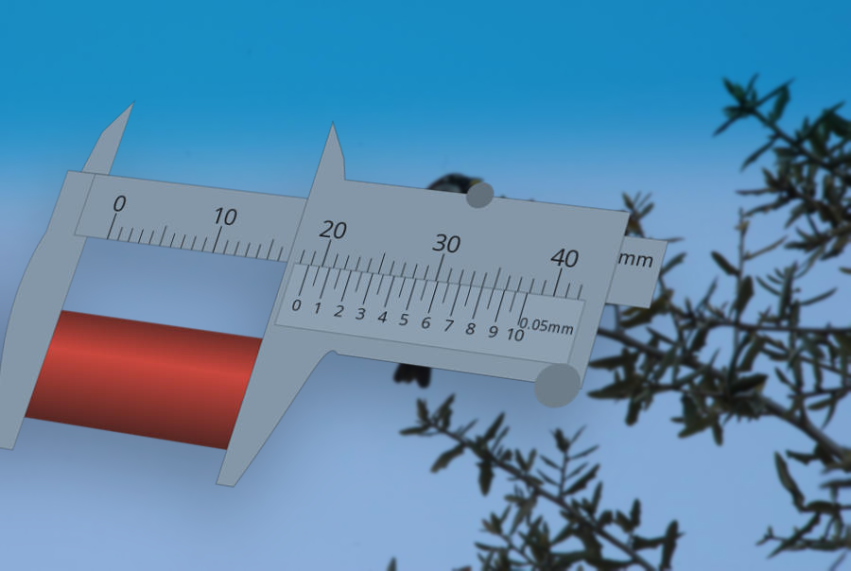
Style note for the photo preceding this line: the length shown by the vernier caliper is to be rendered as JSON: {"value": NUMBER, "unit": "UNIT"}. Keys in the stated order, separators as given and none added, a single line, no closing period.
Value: {"value": 18.8, "unit": "mm"}
